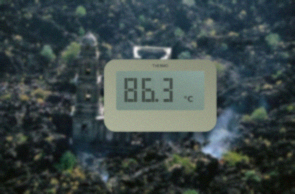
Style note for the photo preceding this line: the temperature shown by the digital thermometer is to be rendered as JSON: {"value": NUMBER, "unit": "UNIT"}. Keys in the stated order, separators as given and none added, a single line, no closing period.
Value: {"value": 86.3, "unit": "°C"}
